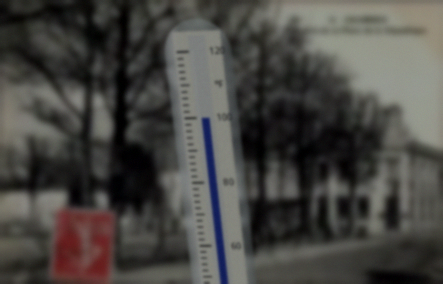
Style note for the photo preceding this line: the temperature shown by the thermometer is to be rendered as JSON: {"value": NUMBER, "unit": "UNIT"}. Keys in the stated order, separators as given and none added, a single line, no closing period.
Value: {"value": 100, "unit": "°F"}
